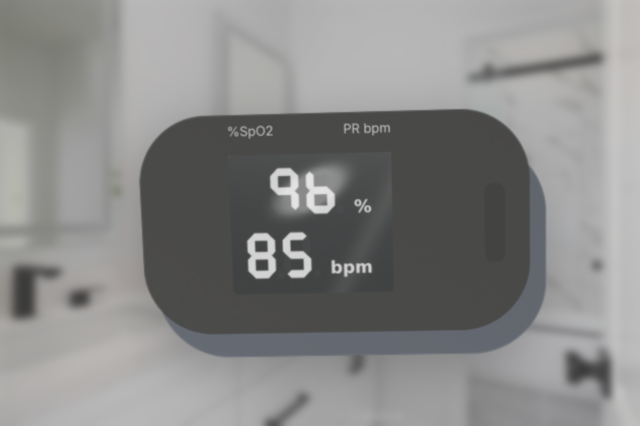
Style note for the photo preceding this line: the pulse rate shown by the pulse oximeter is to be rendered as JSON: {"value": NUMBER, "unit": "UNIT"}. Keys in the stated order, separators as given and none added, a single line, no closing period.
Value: {"value": 85, "unit": "bpm"}
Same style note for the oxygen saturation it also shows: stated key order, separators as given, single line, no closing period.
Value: {"value": 96, "unit": "%"}
